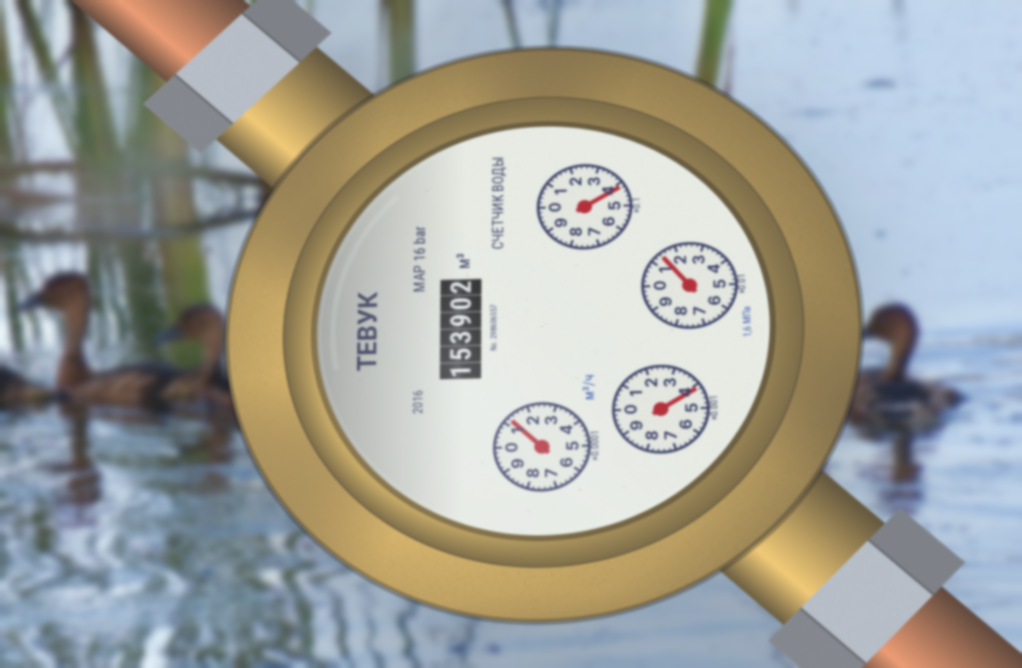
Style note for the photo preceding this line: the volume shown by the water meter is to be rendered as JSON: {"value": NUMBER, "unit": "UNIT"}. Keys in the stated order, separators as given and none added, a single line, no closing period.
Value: {"value": 153902.4141, "unit": "m³"}
